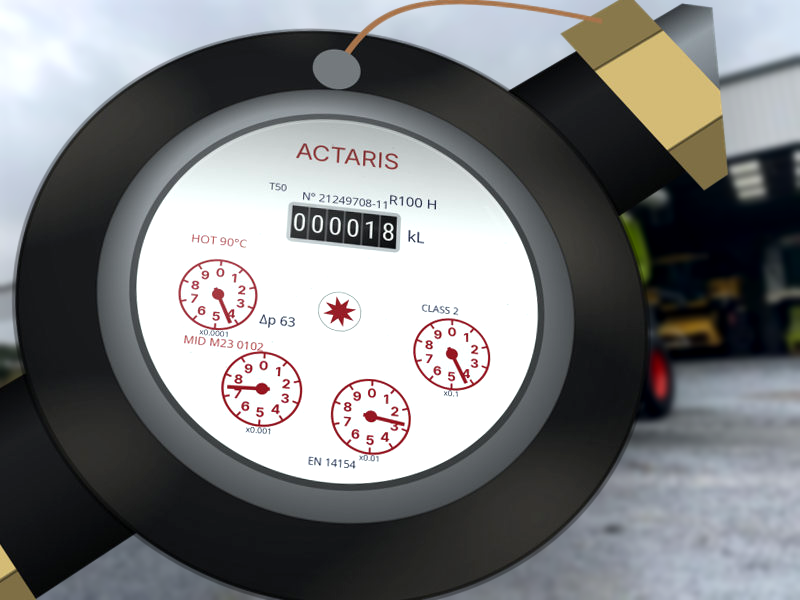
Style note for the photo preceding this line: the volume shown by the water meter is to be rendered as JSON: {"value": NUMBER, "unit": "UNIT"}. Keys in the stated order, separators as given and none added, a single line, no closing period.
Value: {"value": 18.4274, "unit": "kL"}
